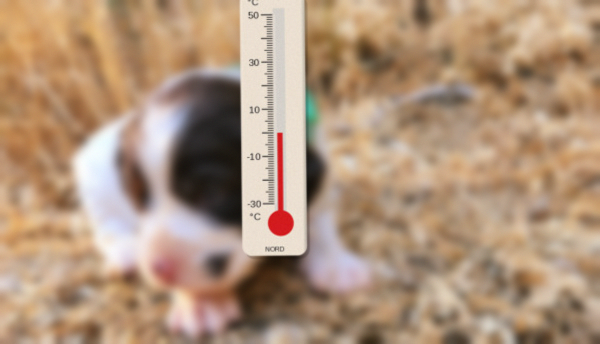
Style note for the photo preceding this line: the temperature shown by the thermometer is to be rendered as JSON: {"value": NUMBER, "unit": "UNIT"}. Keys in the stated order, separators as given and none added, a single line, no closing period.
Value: {"value": 0, "unit": "°C"}
